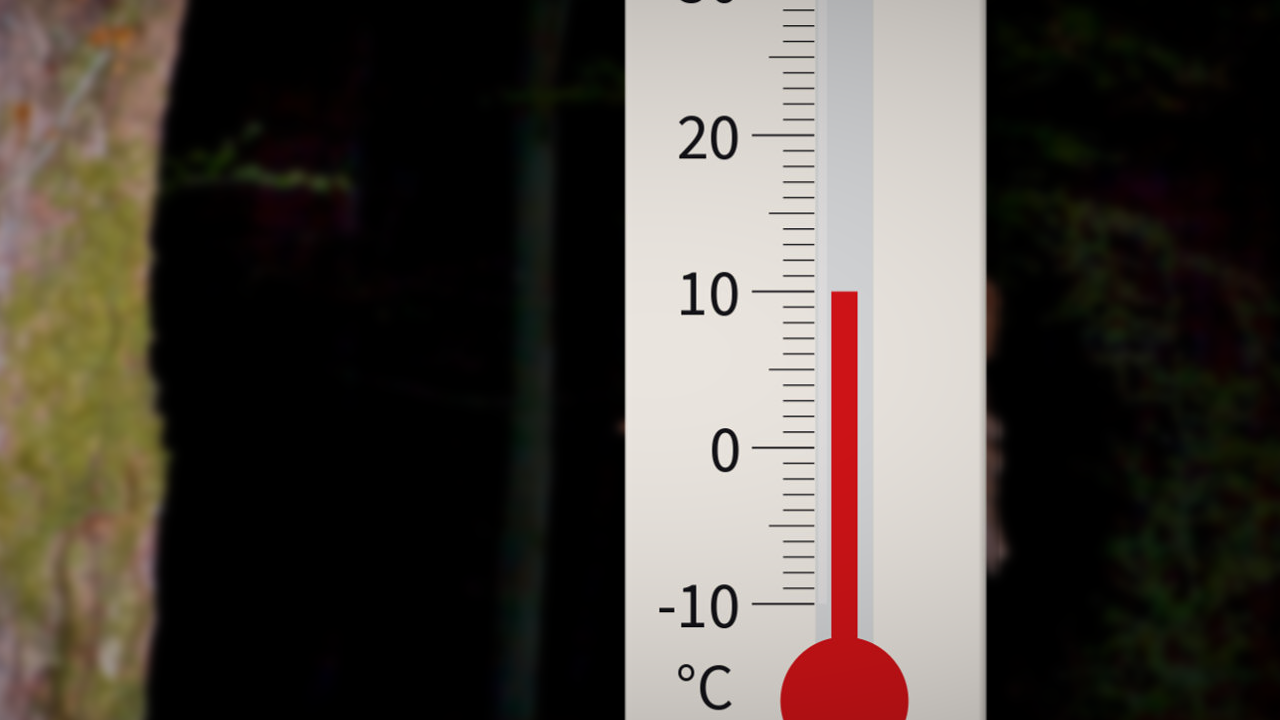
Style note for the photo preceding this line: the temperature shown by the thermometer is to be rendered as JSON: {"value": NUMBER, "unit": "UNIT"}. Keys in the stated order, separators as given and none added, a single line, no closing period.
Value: {"value": 10, "unit": "°C"}
